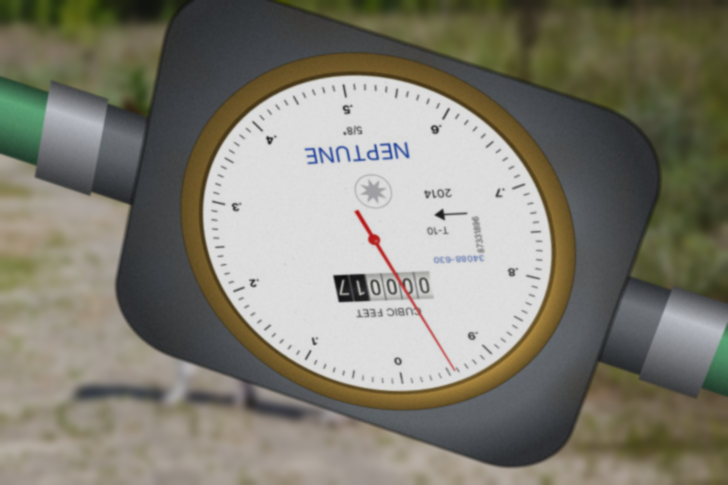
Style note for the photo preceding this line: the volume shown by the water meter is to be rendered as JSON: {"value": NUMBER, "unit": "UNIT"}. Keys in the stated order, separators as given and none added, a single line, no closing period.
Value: {"value": 16.94, "unit": "ft³"}
